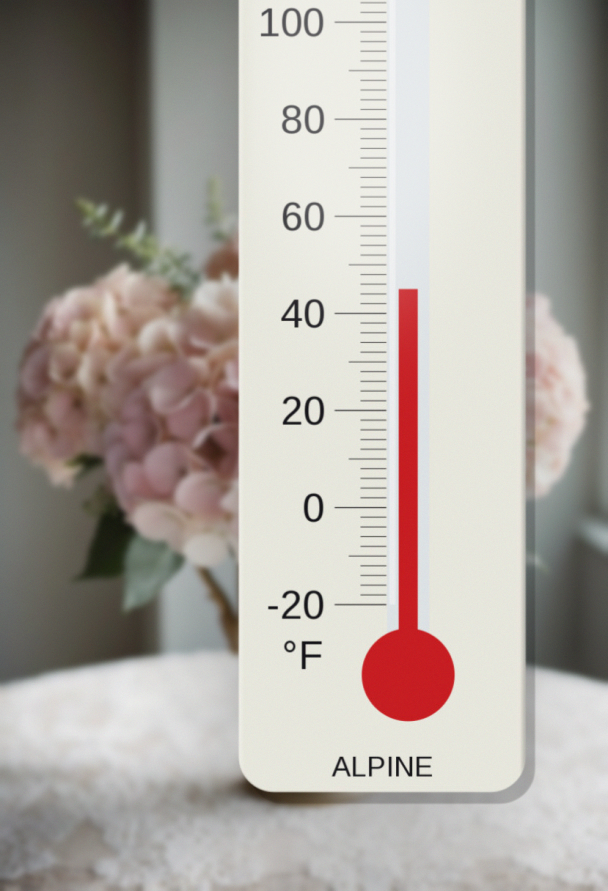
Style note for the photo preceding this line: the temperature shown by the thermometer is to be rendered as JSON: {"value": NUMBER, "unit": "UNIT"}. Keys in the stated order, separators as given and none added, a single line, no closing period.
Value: {"value": 45, "unit": "°F"}
